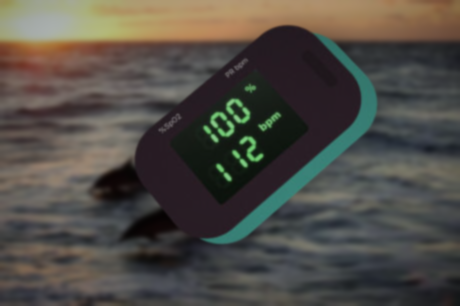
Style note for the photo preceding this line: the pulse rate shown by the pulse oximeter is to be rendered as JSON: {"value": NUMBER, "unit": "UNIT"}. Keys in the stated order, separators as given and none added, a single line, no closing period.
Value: {"value": 112, "unit": "bpm"}
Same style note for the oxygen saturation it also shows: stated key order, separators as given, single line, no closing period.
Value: {"value": 100, "unit": "%"}
